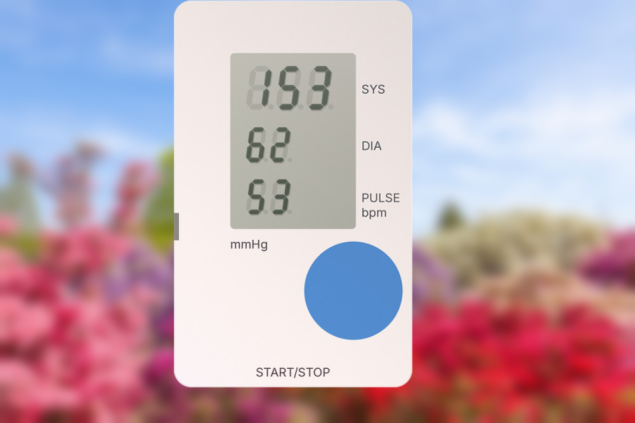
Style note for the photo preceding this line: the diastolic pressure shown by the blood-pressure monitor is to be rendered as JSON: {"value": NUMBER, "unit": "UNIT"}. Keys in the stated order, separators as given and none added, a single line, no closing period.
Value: {"value": 62, "unit": "mmHg"}
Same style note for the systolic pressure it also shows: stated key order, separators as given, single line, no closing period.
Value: {"value": 153, "unit": "mmHg"}
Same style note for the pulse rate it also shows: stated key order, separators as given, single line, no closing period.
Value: {"value": 53, "unit": "bpm"}
